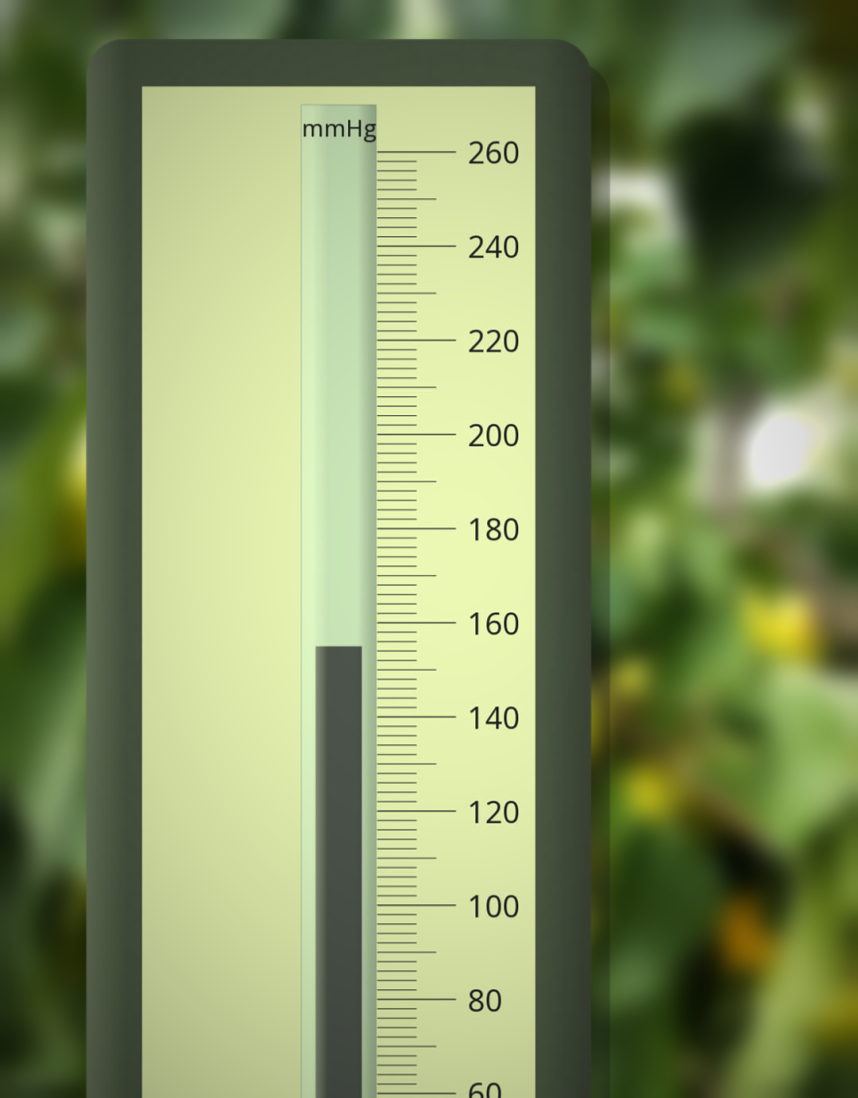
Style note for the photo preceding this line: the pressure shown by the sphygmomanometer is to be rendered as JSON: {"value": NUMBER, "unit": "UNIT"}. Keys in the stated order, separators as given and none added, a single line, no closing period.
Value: {"value": 155, "unit": "mmHg"}
